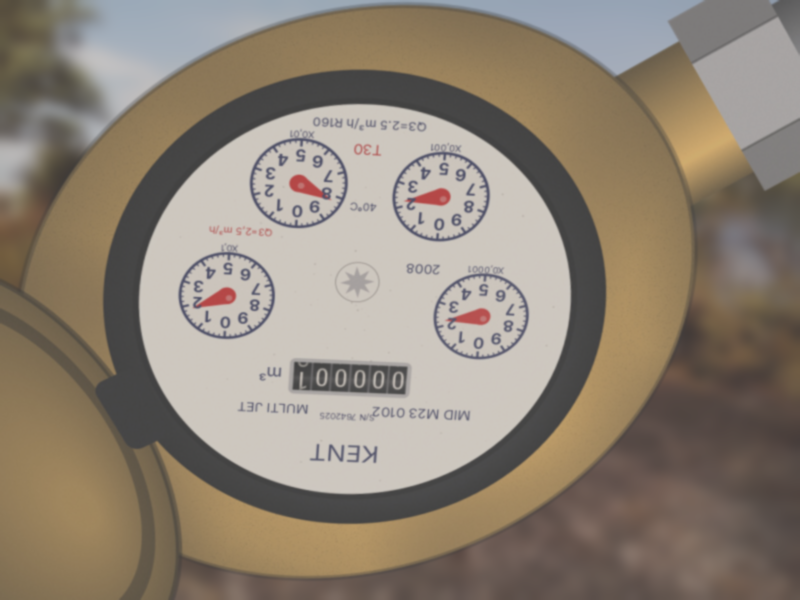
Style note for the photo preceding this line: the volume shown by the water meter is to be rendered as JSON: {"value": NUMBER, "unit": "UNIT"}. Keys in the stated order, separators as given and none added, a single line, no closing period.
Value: {"value": 1.1822, "unit": "m³"}
